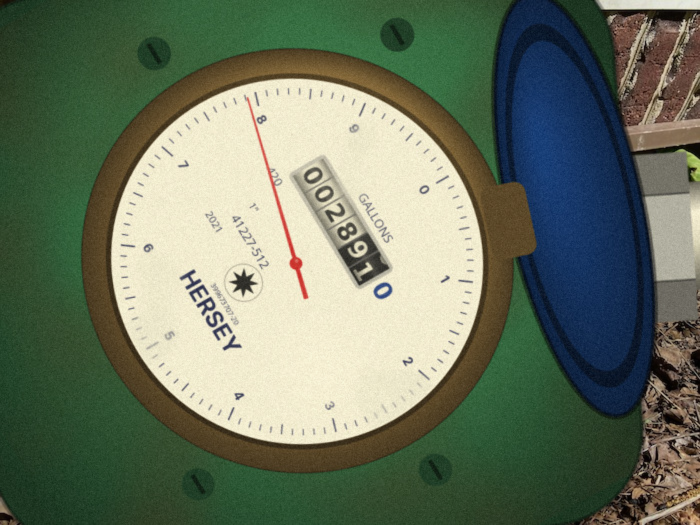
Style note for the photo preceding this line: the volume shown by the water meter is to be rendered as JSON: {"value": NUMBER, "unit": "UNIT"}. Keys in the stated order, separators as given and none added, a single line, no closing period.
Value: {"value": 28907.9, "unit": "gal"}
